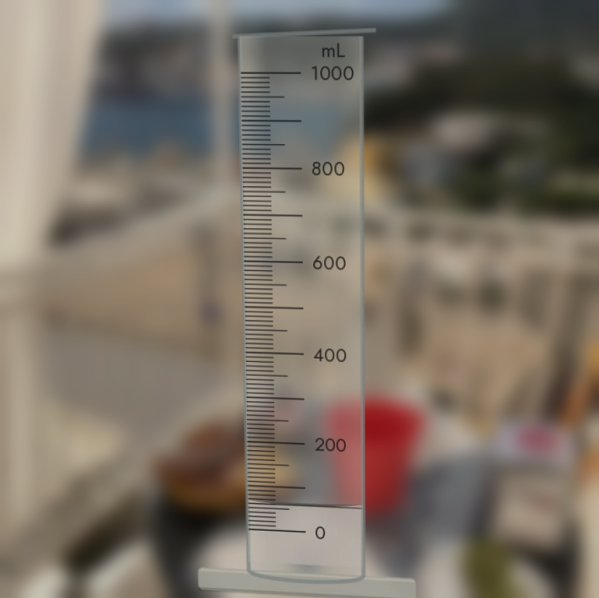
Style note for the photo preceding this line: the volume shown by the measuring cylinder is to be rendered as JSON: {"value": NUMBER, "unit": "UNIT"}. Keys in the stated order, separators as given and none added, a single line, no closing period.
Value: {"value": 60, "unit": "mL"}
